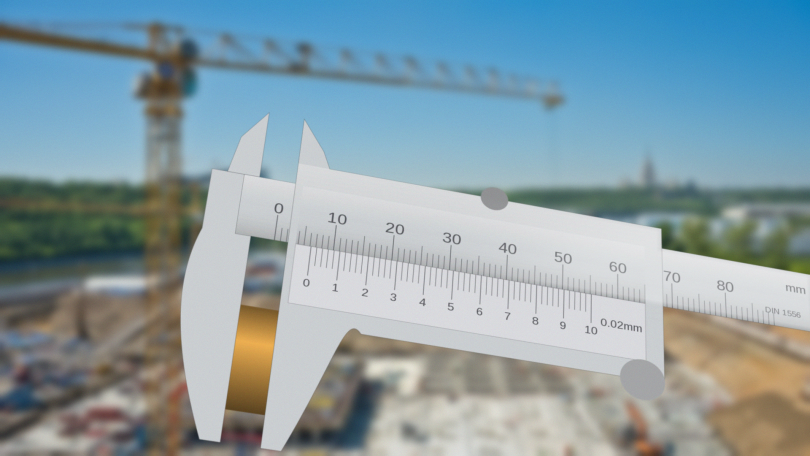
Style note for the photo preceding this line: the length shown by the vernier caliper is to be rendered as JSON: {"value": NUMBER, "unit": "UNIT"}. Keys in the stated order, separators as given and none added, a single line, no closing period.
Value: {"value": 6.2, "unit": "mm"}
